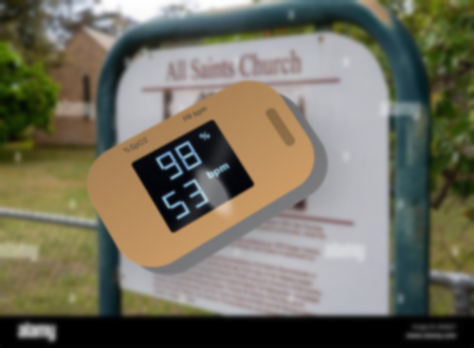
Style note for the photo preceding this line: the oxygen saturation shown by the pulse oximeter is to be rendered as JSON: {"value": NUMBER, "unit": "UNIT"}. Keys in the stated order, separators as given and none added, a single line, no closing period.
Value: {"value": 98, "unit": "%"}
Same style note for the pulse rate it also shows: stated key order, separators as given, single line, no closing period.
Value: {"value": 53, "unit": "bpm"}
